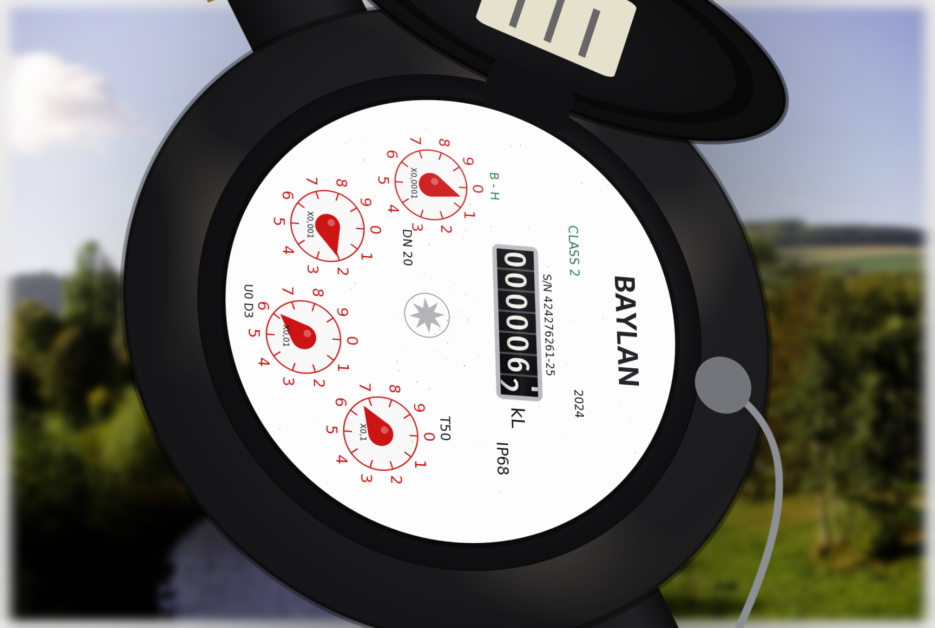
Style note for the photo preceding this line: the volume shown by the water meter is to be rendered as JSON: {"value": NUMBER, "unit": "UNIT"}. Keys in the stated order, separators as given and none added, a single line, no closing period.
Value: {"value": 61.6620, "unit": "kL"}
